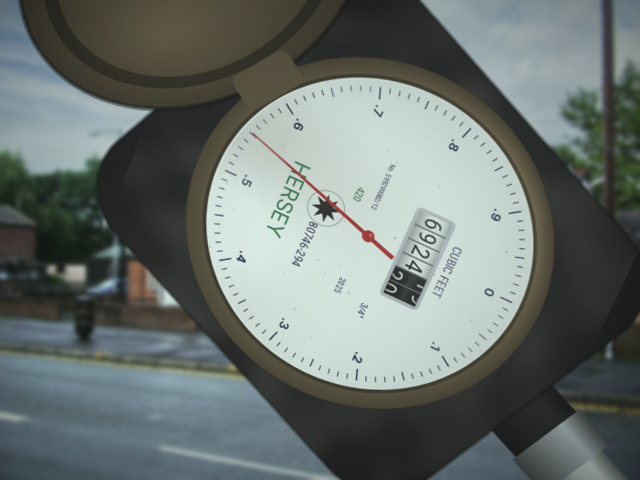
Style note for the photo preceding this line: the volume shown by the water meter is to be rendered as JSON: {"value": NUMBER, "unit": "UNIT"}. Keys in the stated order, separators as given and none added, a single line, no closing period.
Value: {"value": 692419.55, "unit": "ft³"}
